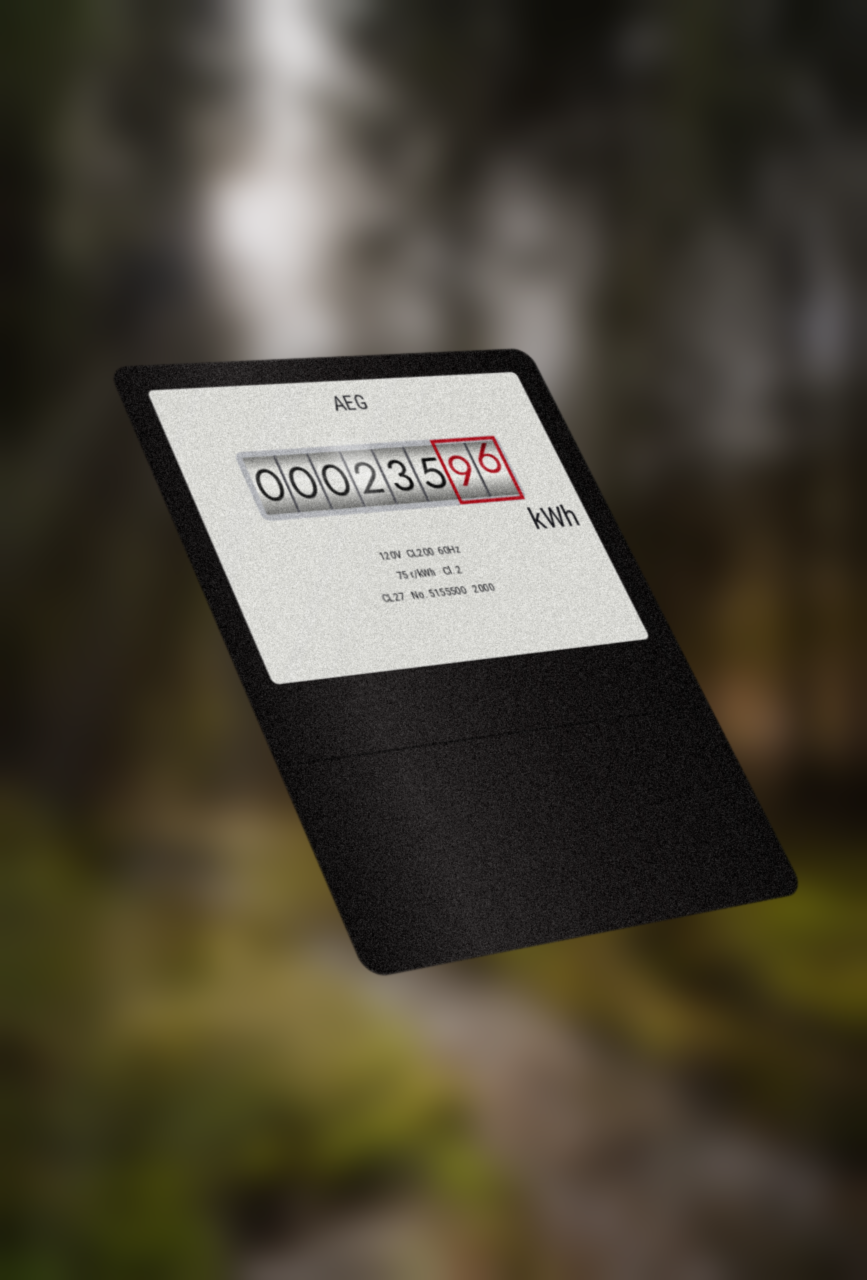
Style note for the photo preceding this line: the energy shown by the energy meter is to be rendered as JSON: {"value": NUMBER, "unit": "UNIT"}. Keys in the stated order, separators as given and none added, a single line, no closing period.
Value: {"value": 235.96, "unit": "kWh"}
